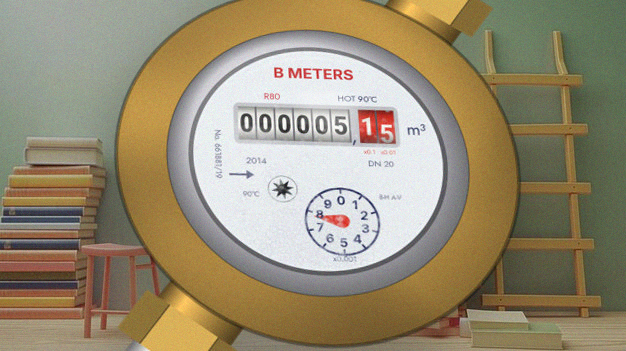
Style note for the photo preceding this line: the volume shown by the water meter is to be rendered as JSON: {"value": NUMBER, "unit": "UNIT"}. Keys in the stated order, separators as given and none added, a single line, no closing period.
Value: {"value": 5.147, "unit": "m³"}
